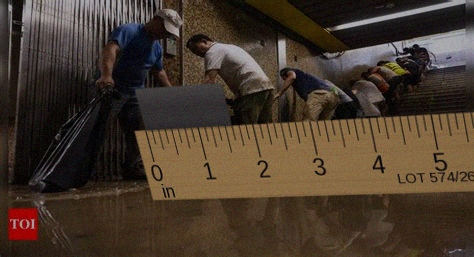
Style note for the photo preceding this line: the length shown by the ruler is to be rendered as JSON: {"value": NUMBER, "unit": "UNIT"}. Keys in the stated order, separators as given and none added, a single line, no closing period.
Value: {"value": 1.625, "unit": "in"}
